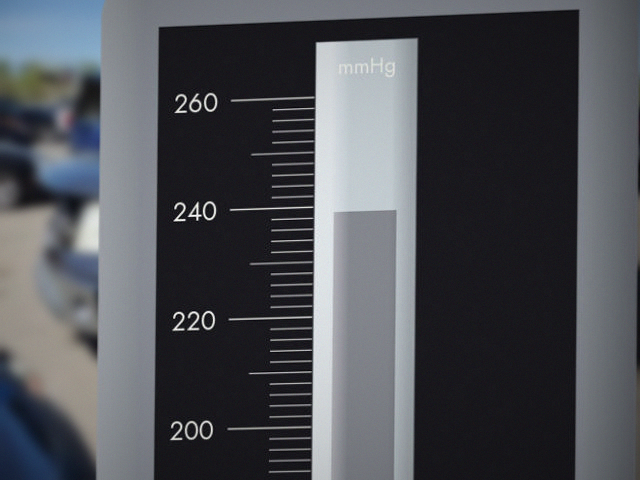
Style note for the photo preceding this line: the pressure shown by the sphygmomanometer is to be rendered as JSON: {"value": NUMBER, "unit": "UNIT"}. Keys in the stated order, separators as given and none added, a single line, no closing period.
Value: {"value": 239, "unit": "mmHg"}
